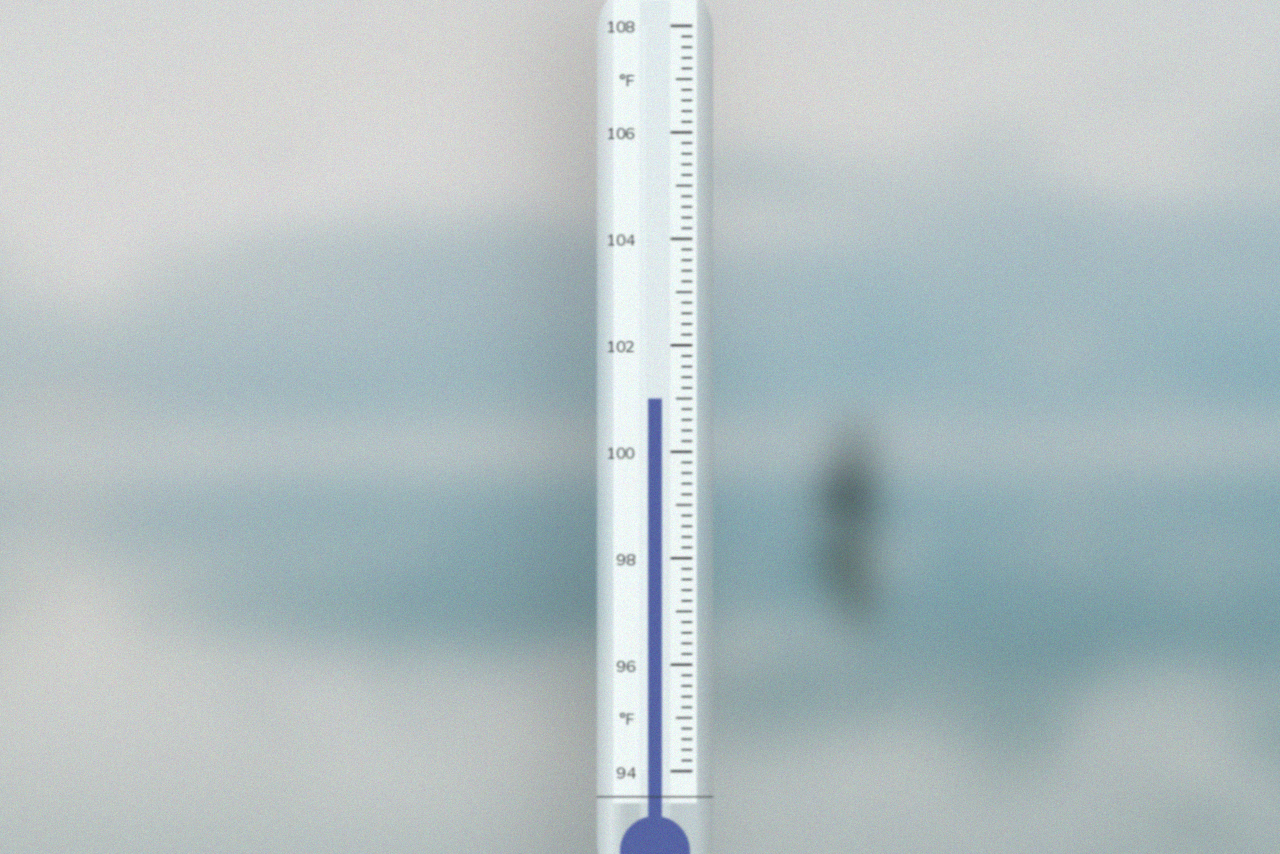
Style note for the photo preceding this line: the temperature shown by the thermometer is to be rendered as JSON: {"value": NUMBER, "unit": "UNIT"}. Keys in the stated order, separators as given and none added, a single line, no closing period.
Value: {"value": 101, "unit": "°F"}
